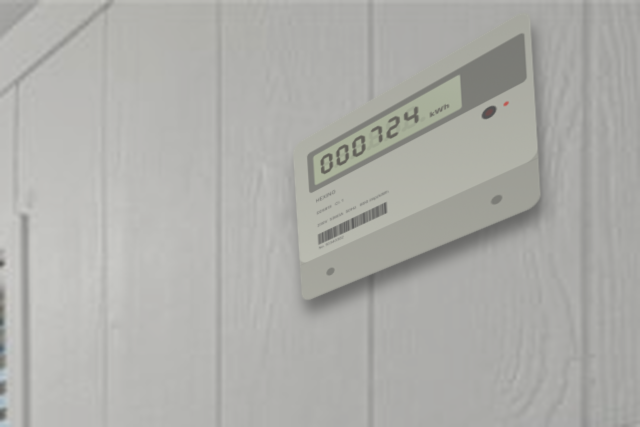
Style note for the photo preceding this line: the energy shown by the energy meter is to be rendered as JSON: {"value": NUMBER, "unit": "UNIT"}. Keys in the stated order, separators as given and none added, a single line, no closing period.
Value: {"value": 724, "unit": "kWh"}
